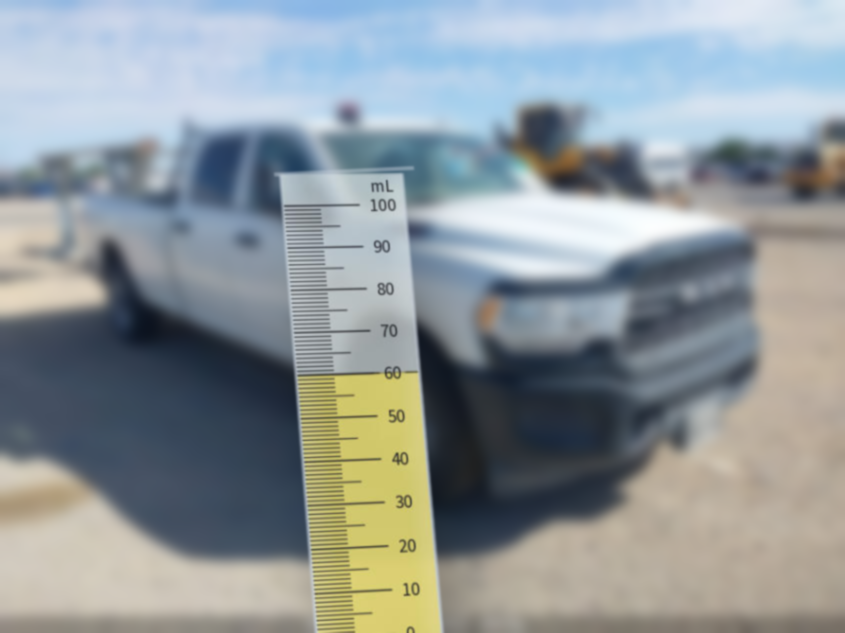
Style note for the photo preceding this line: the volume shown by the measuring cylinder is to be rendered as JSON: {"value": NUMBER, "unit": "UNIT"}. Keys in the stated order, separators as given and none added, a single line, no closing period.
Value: {"value": 60, "unit": "mL"}
